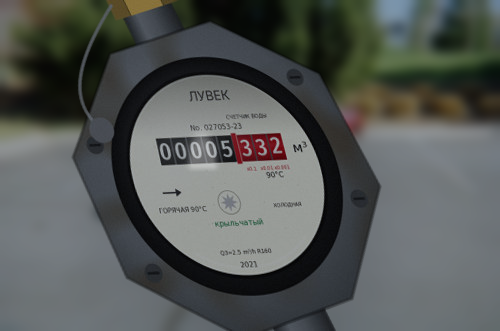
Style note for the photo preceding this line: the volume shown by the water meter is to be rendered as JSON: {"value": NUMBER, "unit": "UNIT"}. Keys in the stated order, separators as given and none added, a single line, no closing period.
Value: {"value": 5.332, "unit": "m³"}
